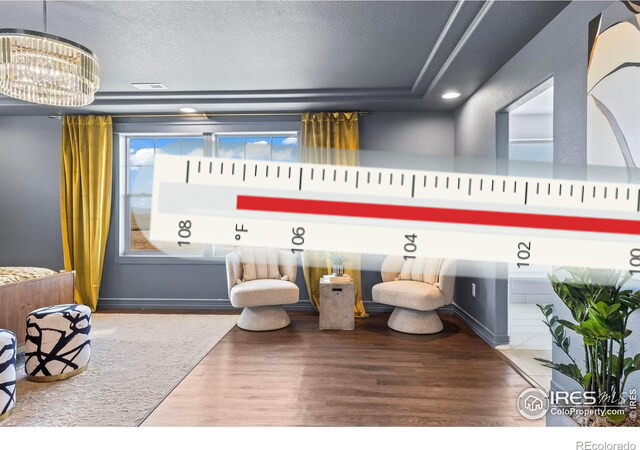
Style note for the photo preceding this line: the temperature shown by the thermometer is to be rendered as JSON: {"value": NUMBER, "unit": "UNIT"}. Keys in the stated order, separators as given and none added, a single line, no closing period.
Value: {"value": 107.1, "unit": "°F"}
